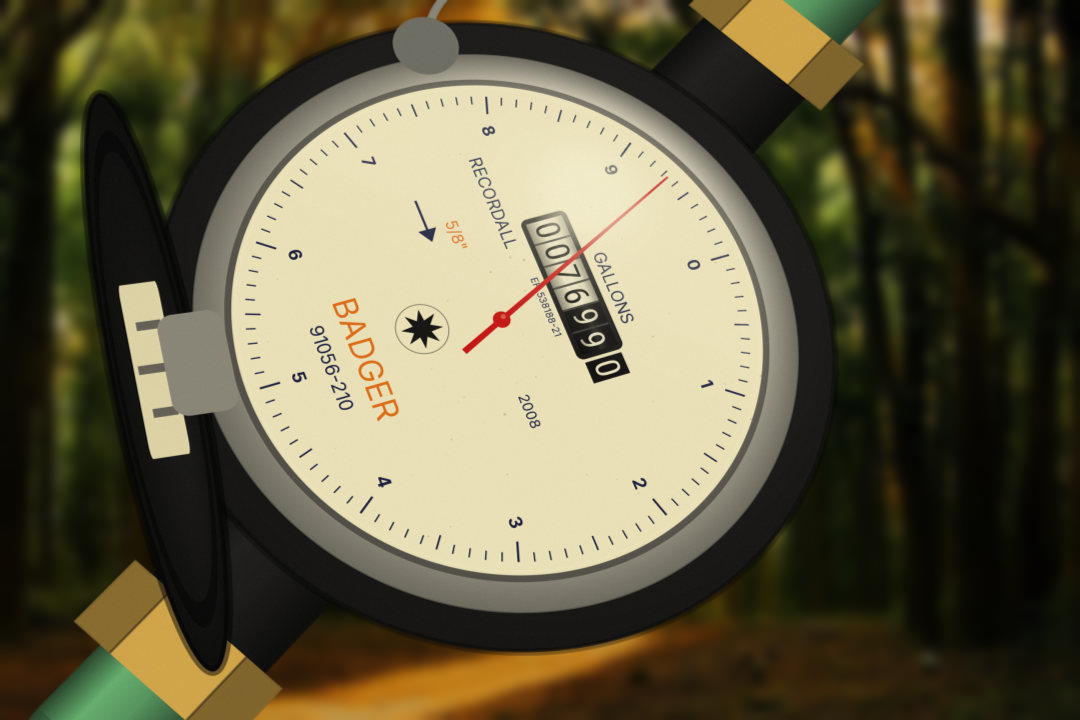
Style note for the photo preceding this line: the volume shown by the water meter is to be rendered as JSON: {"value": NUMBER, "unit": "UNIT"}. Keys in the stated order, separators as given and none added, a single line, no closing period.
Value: {"value": 76989.3, "unit": "gal"}
